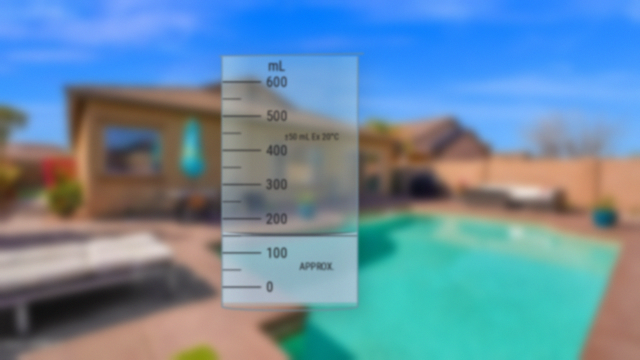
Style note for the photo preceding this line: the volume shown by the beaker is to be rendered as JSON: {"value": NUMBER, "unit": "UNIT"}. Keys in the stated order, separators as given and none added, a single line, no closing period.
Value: {"value": 150, "unit": "mL"}
